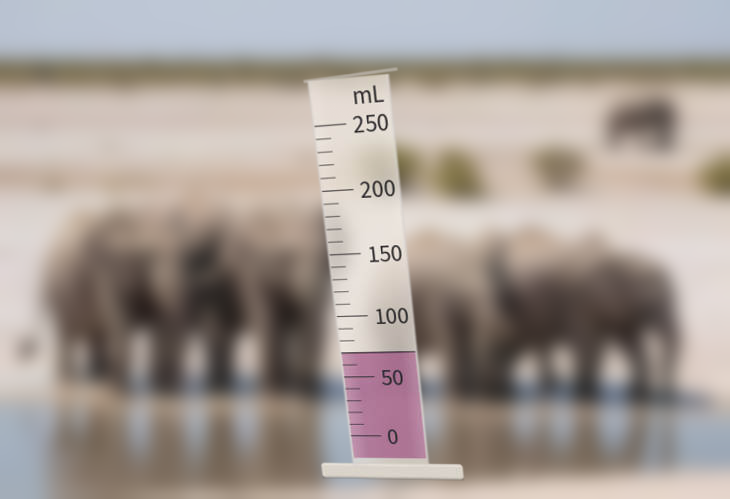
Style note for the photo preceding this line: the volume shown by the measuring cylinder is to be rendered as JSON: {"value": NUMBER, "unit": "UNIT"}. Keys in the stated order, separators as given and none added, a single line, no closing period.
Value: {"value": 70, "unit": "mL"}
